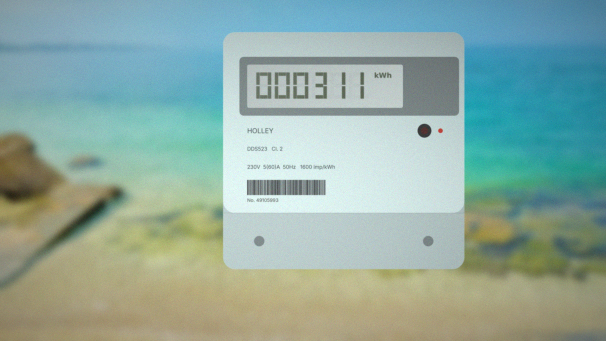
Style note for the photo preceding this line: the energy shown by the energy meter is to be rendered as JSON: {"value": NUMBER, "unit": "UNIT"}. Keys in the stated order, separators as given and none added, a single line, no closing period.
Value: {"value": 311, "unit": "kWh"}
